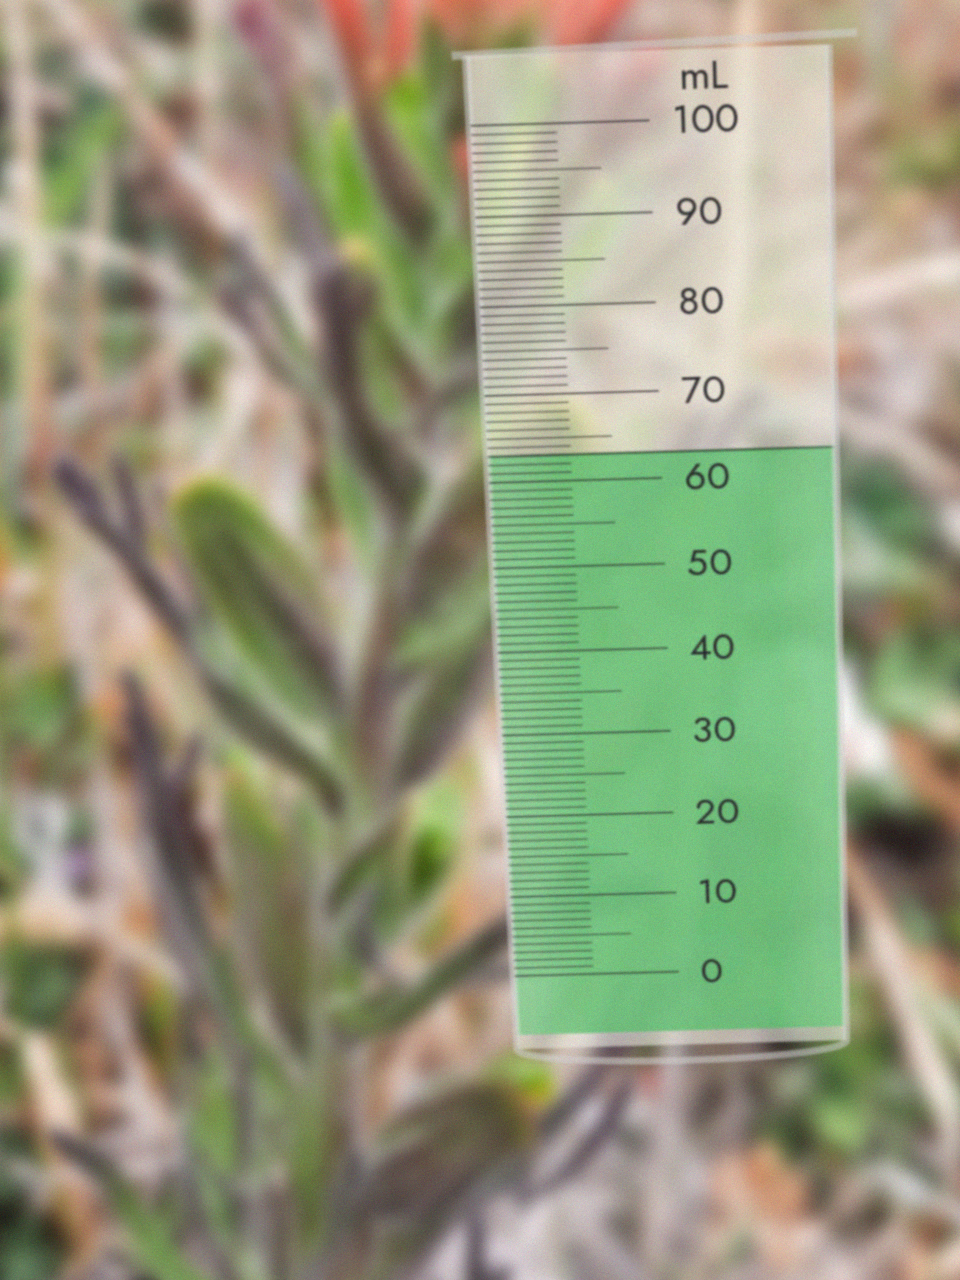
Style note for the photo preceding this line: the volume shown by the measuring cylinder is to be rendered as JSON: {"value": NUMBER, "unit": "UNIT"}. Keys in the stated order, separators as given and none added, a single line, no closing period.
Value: {"value": 63, "unit": "mL"}
